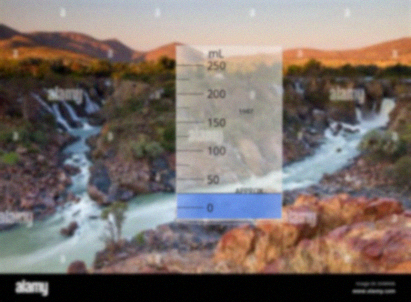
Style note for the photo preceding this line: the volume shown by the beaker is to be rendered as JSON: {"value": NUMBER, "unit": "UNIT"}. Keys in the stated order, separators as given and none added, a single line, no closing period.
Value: {"value": 25, "unit": "mL"}
